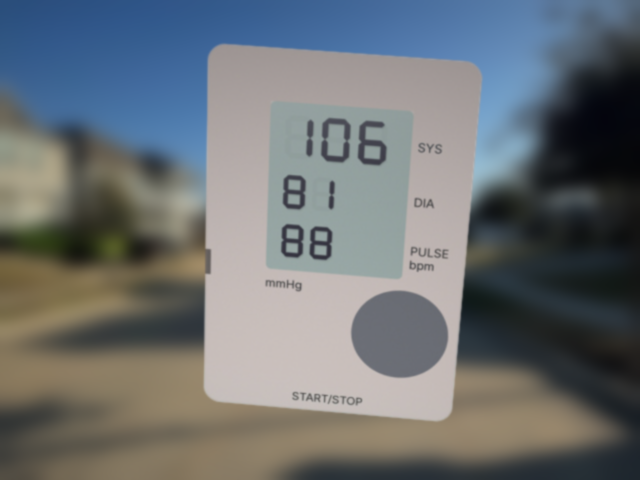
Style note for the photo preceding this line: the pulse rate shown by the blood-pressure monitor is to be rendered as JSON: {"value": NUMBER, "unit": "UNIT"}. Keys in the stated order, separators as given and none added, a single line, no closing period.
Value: {"value": 88, "unit": "bpm"}
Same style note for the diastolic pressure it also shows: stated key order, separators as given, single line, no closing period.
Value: {"value": 81, "unit": "mmHg"}
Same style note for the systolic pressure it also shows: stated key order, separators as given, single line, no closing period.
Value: {"value": 106, "unit": "mmHg"}
